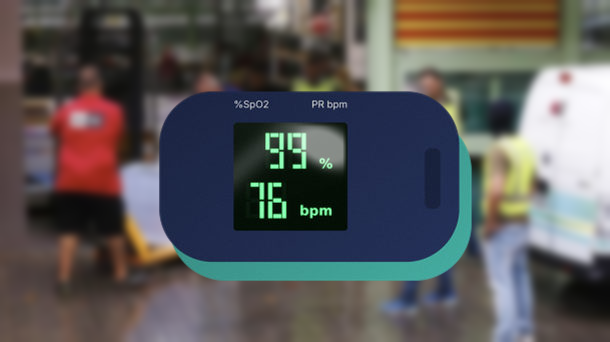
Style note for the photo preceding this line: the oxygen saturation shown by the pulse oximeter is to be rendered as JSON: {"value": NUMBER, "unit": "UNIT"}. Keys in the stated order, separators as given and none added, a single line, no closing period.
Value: {"value": 99, "unit": "%"}
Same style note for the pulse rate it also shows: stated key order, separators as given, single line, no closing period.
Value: {"value": 76, "unit": "bpm"}
